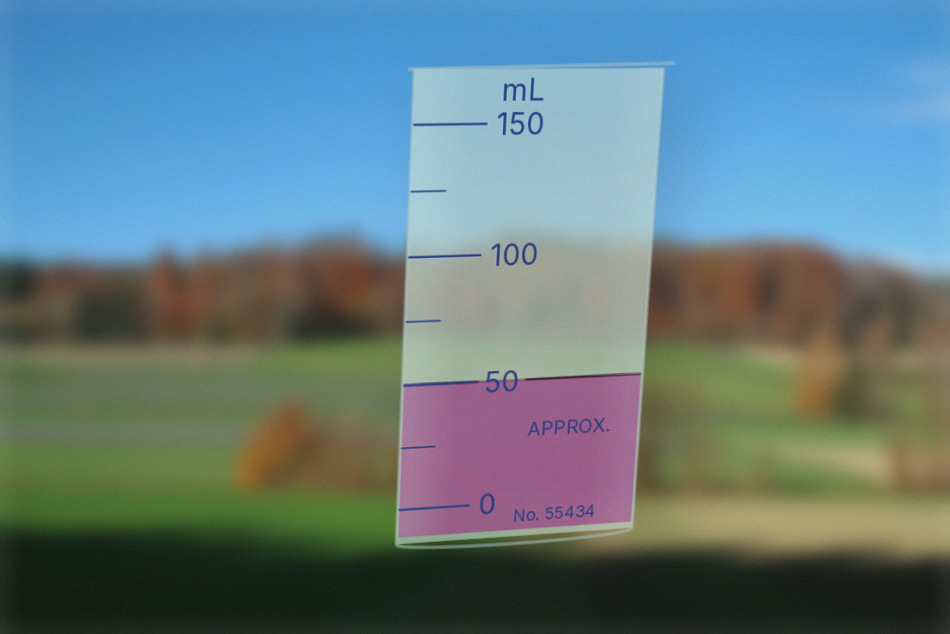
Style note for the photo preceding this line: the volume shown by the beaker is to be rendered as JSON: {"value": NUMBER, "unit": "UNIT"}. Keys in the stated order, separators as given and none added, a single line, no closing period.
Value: {"value": 50, "unit": "mL"}
